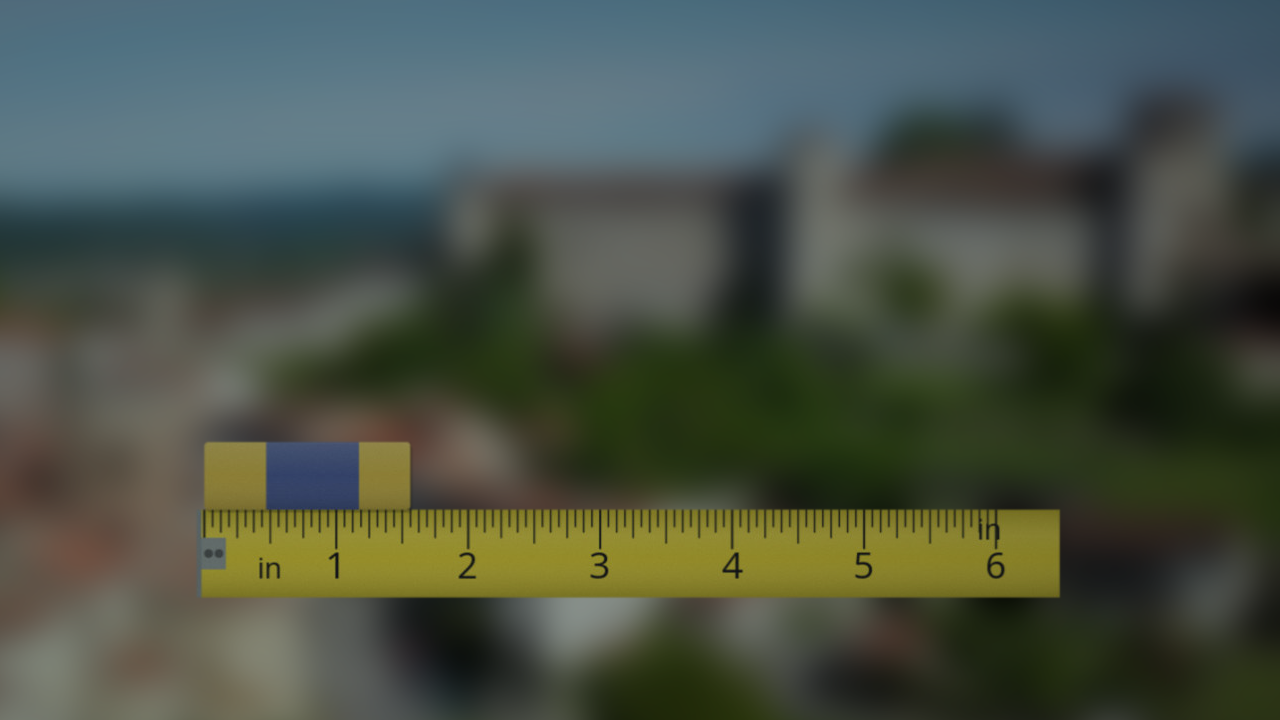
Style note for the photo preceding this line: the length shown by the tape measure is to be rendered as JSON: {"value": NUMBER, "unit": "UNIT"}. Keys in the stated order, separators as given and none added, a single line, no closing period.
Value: {"value": 1.5625, "unit": "in"}
